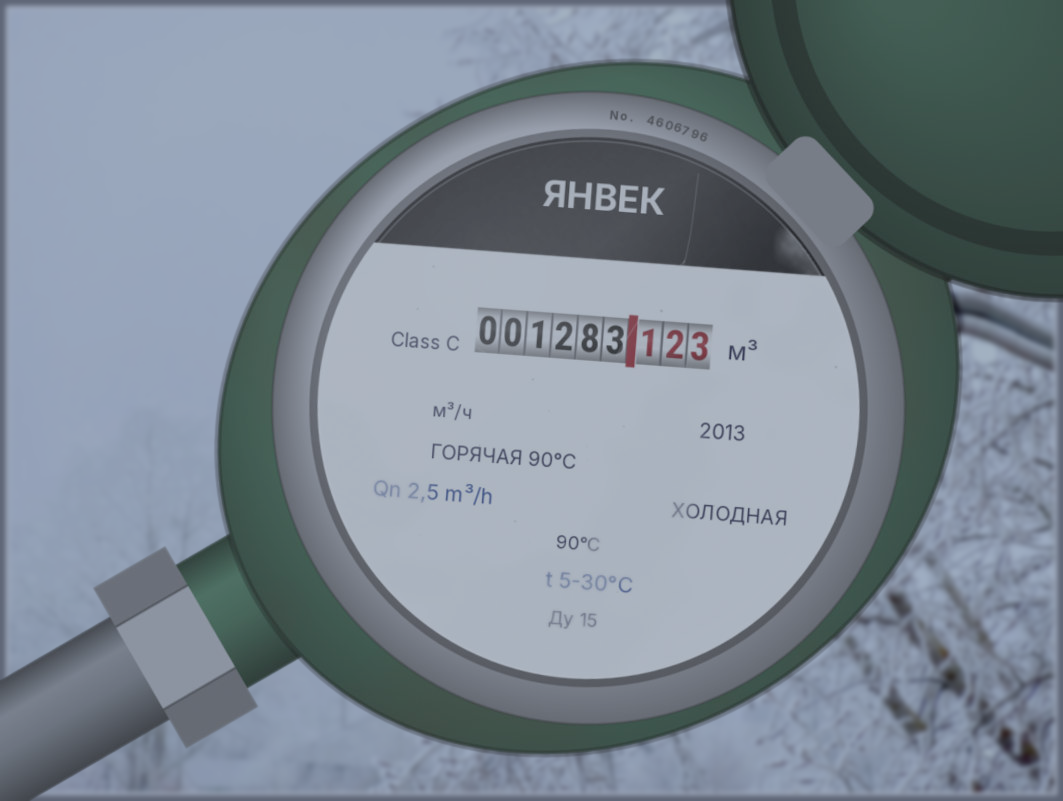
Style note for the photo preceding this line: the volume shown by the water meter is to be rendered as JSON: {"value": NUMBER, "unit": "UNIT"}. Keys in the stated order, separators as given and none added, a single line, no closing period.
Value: {"value": 1283.123, "unit": "m³"}
